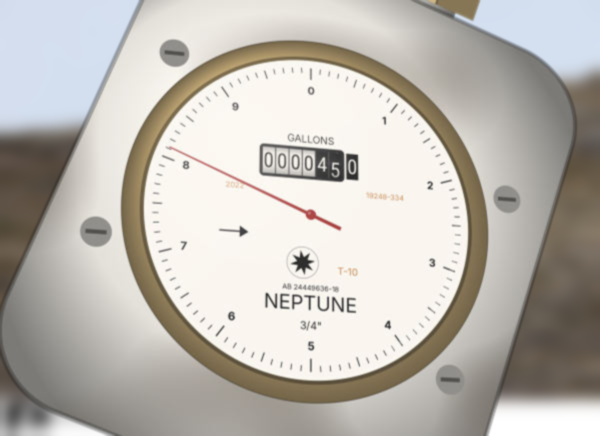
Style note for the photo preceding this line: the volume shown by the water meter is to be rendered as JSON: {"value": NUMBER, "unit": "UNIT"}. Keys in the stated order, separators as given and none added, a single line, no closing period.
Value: {"value": 448.1, "unit": "gal"}
